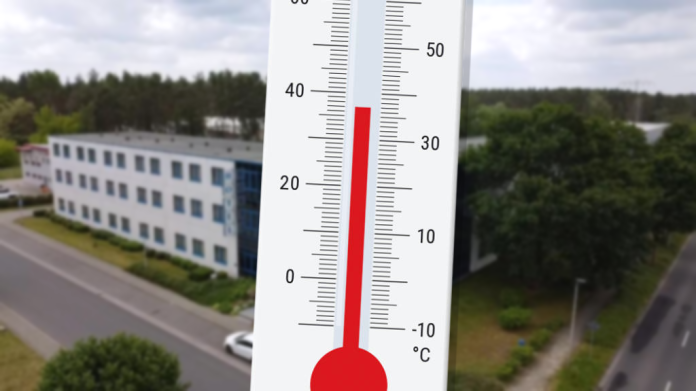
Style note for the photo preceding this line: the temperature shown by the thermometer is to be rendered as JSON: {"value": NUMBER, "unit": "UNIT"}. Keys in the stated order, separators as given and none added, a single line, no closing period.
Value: {"value": 37, "unit": "°C"}
